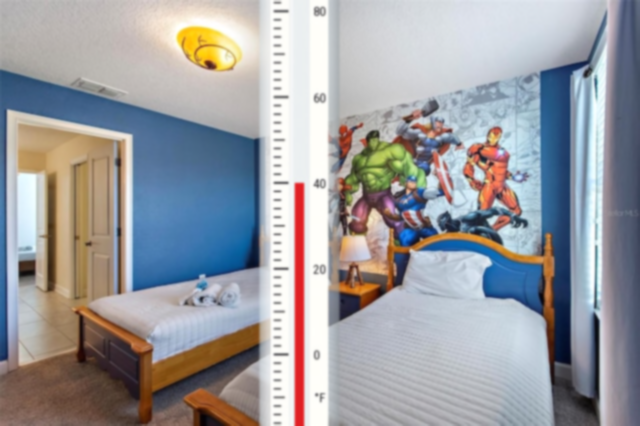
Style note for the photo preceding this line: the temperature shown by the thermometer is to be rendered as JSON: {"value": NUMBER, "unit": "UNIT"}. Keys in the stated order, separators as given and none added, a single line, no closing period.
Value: {"value": 40, "unit": "°F"}
